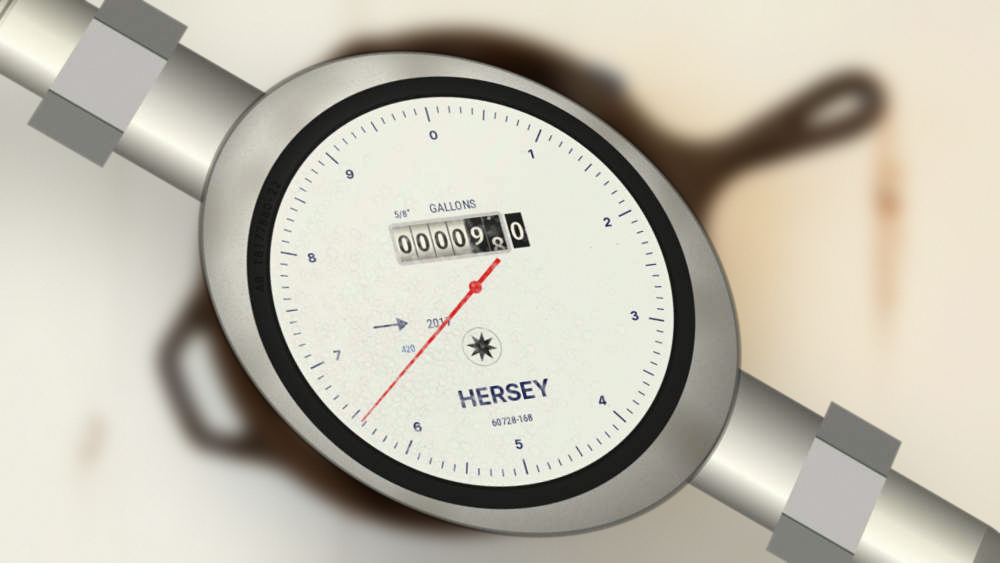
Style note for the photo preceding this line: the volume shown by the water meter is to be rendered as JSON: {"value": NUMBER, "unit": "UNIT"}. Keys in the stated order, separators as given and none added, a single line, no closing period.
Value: {"value": 976.4, "unit": "gal"}
